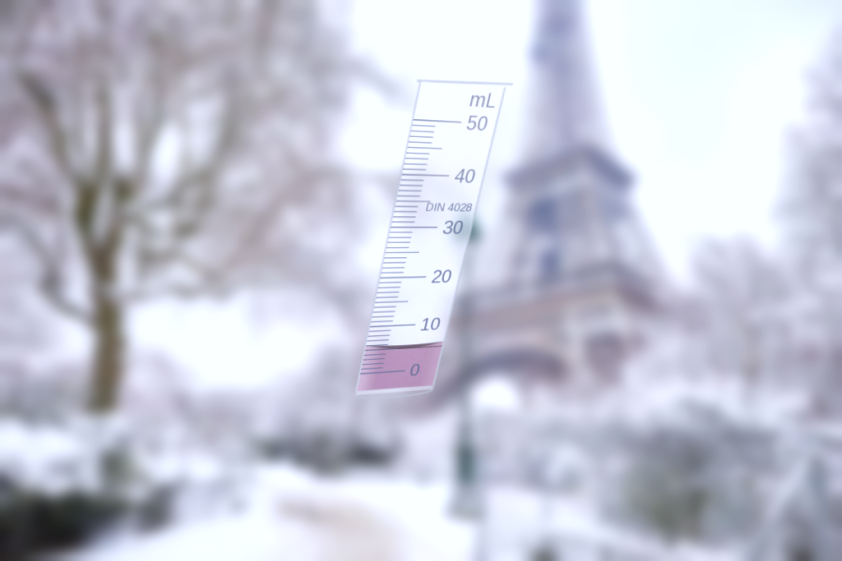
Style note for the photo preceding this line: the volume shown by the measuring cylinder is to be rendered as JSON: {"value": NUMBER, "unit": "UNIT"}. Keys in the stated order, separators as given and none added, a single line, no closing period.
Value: {"value": 5, "unit": "mL"}
